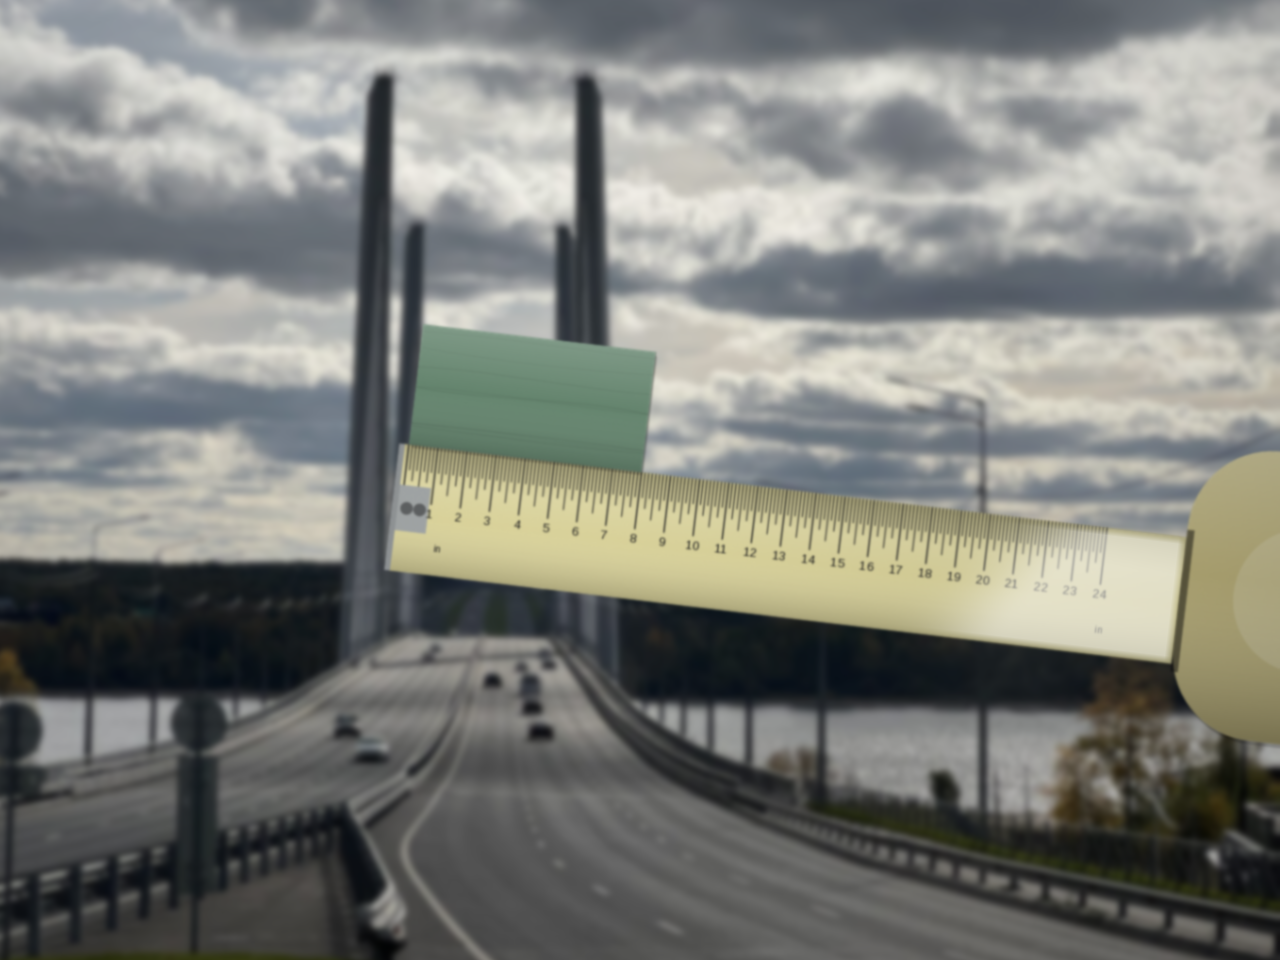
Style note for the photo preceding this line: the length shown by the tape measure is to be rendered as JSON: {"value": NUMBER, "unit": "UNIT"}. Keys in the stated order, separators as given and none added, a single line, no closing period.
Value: {"value": 8, "unit": "in"}
